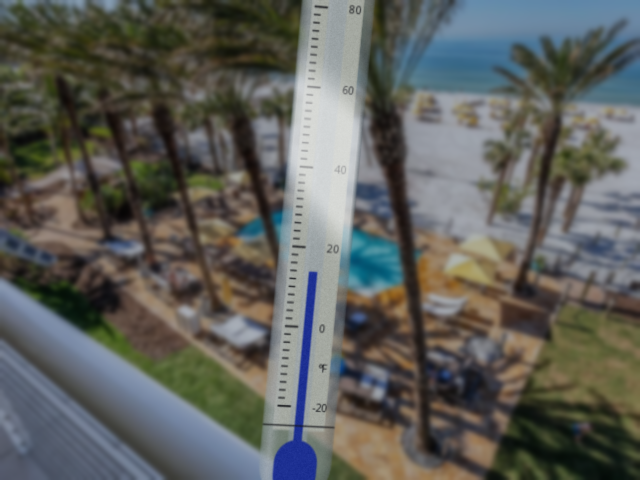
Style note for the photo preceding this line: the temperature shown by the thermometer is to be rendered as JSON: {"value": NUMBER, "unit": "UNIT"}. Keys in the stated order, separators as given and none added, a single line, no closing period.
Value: {"value": 14, "unit": "°F"}
